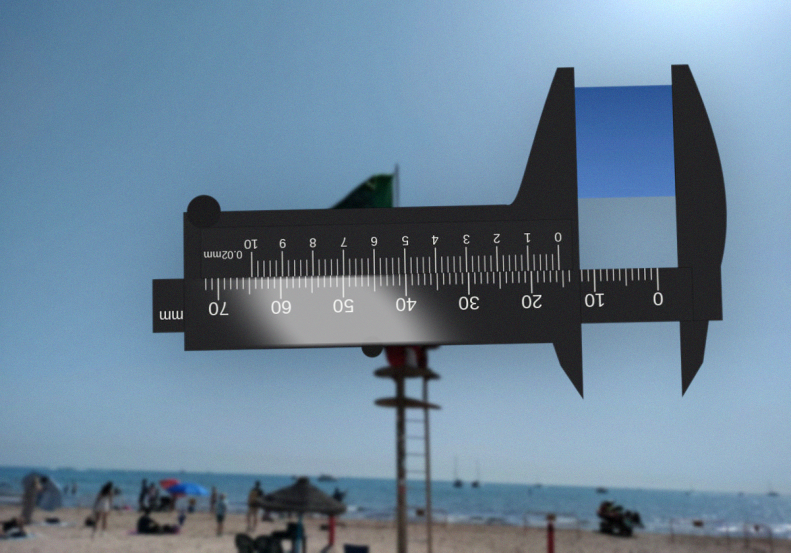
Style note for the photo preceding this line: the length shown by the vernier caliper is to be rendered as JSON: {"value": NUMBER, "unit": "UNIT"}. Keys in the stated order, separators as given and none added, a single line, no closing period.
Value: {"value": 15.6, "unit": "mm"}
